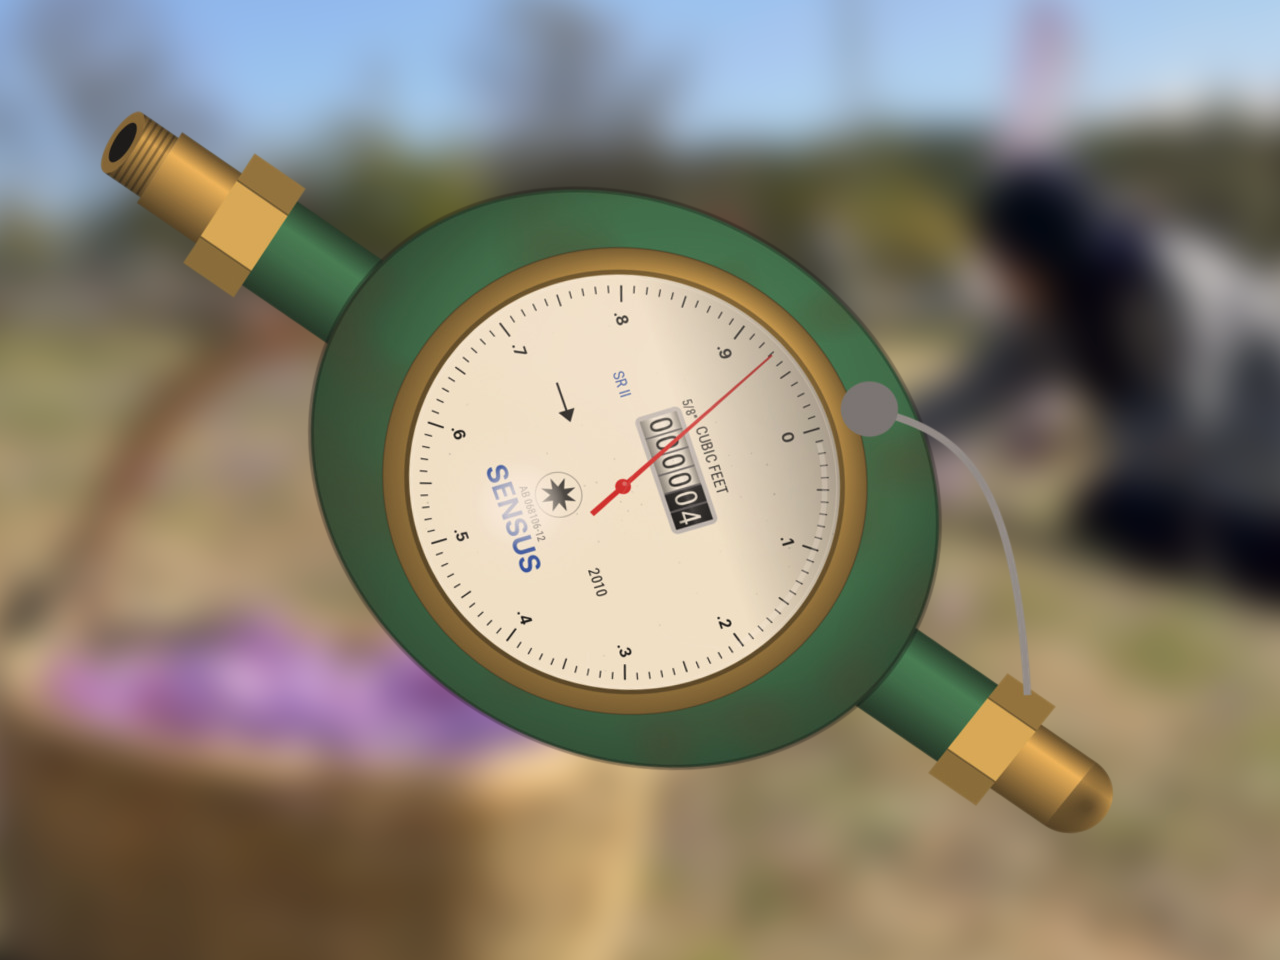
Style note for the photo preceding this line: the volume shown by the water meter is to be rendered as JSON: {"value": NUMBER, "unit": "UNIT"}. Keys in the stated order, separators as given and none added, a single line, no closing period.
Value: {"value": 3.93, "unit": "ft³"}
